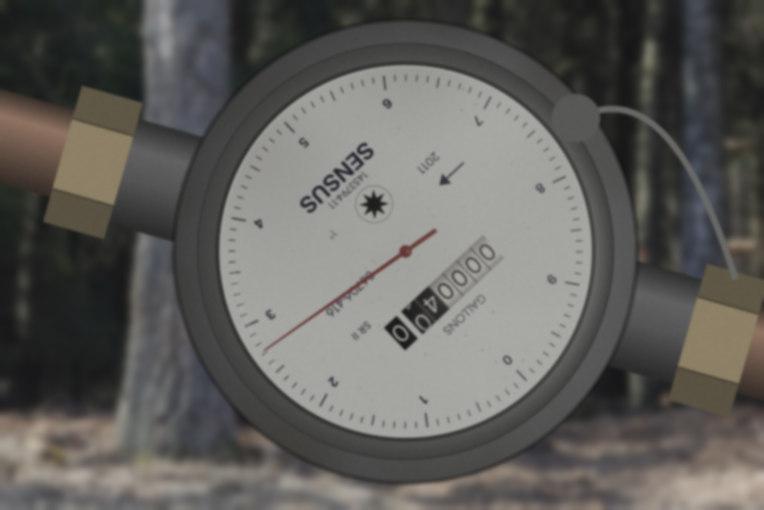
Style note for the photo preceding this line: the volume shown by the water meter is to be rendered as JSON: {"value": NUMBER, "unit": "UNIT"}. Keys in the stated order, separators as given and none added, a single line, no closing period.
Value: {"value": 402.7, "unit": "gal"}
